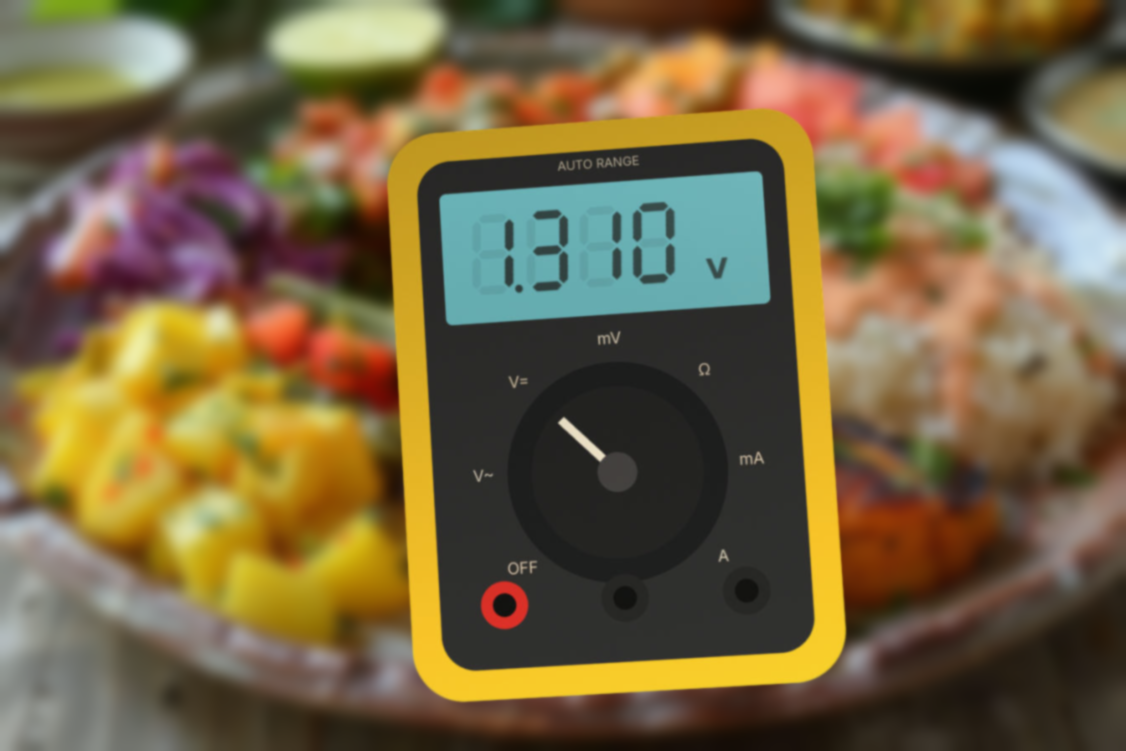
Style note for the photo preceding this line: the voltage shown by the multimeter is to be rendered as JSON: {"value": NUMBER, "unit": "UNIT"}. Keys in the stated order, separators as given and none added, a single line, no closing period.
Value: {"value": 1.310, "unit": "V"}
